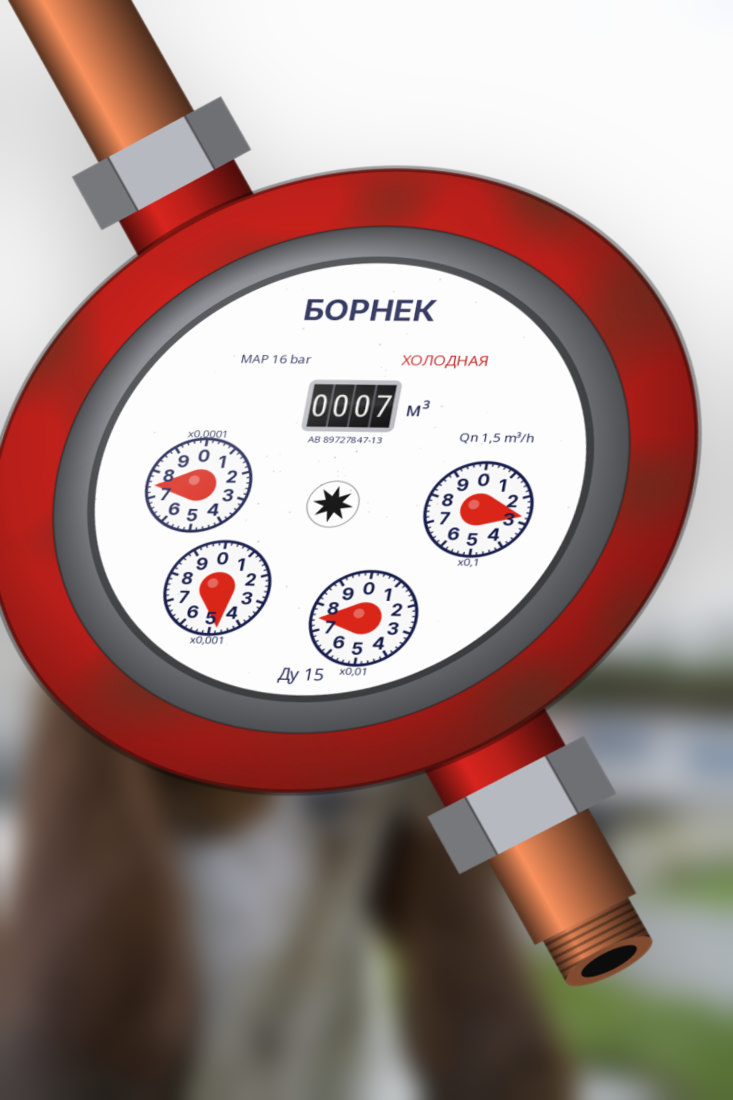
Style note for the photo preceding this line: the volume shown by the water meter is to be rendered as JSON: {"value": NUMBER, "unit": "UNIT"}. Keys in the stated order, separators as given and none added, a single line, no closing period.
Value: {"value": 7.2747, "unit": "m³"}
